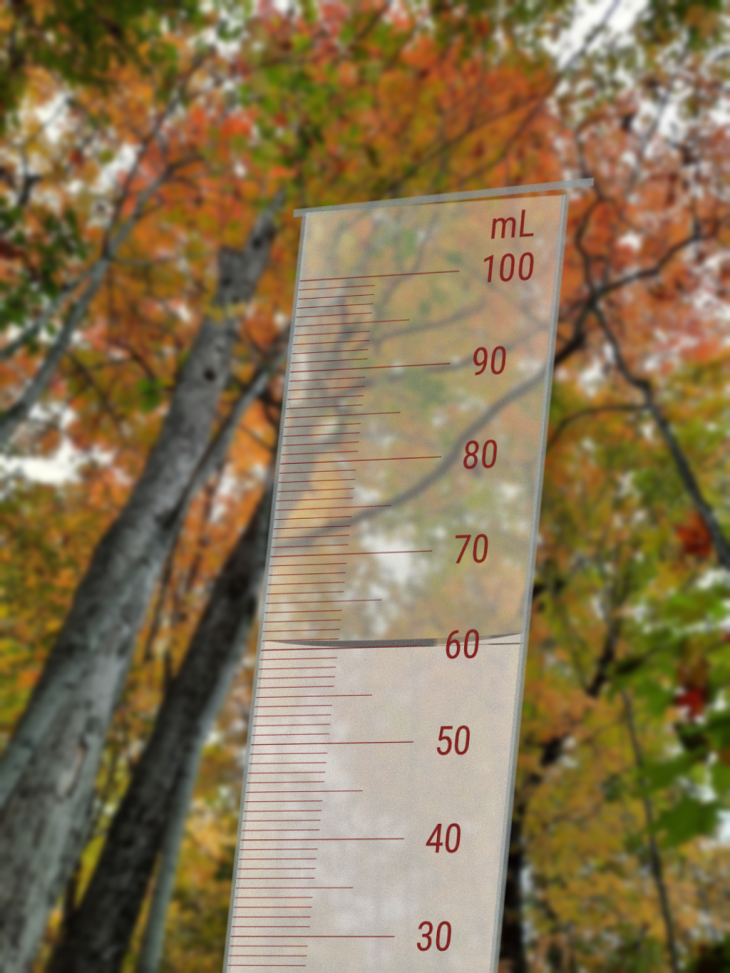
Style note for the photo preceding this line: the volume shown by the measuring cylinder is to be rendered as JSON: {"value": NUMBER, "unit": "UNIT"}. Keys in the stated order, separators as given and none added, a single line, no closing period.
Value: {"value": 60, "unit": "mL"}
